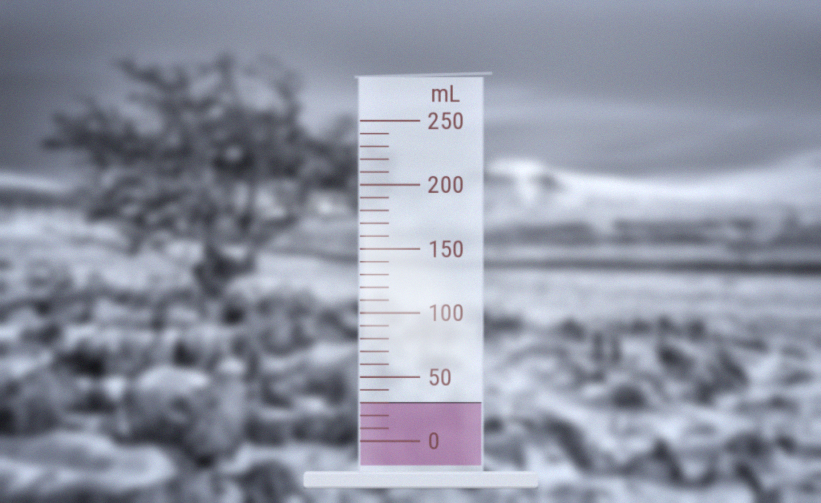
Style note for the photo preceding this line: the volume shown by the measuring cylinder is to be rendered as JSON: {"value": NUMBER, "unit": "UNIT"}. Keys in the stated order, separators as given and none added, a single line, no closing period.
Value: {"value": 30, "unit": "mL"}
